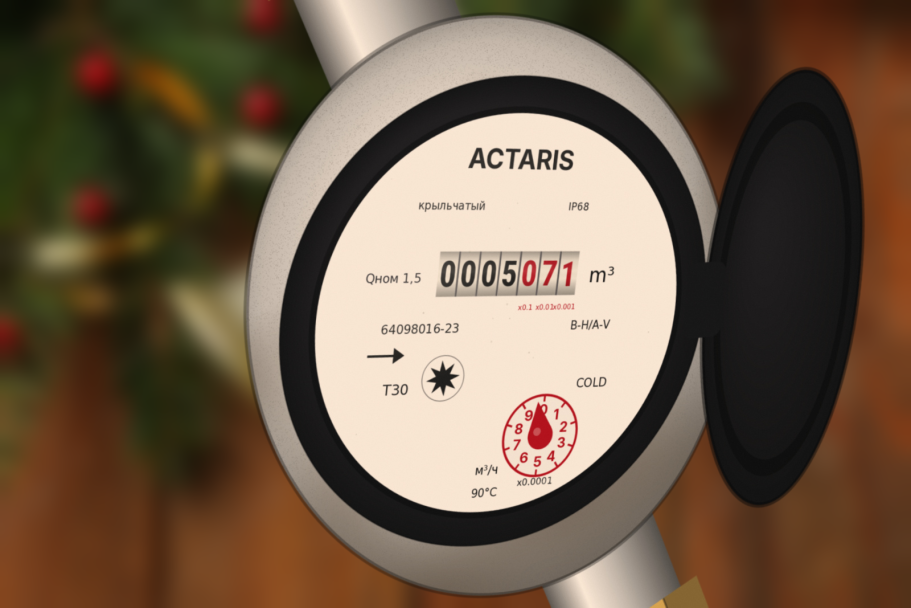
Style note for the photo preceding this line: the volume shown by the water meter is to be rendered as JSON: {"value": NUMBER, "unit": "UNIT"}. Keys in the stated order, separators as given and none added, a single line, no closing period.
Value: {"value": 5.0709, "unit": "m³"}
